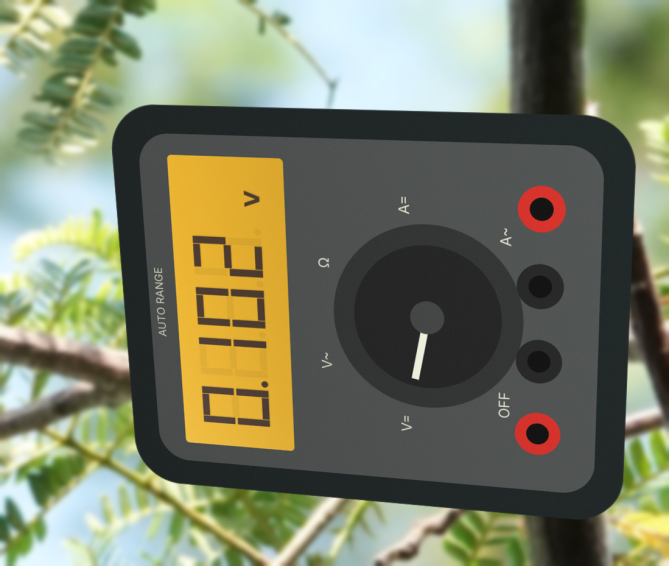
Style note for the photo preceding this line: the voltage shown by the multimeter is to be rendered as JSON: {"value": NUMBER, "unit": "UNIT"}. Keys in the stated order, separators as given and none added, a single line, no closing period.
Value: {"value": 0.102, "unit": "V"}
